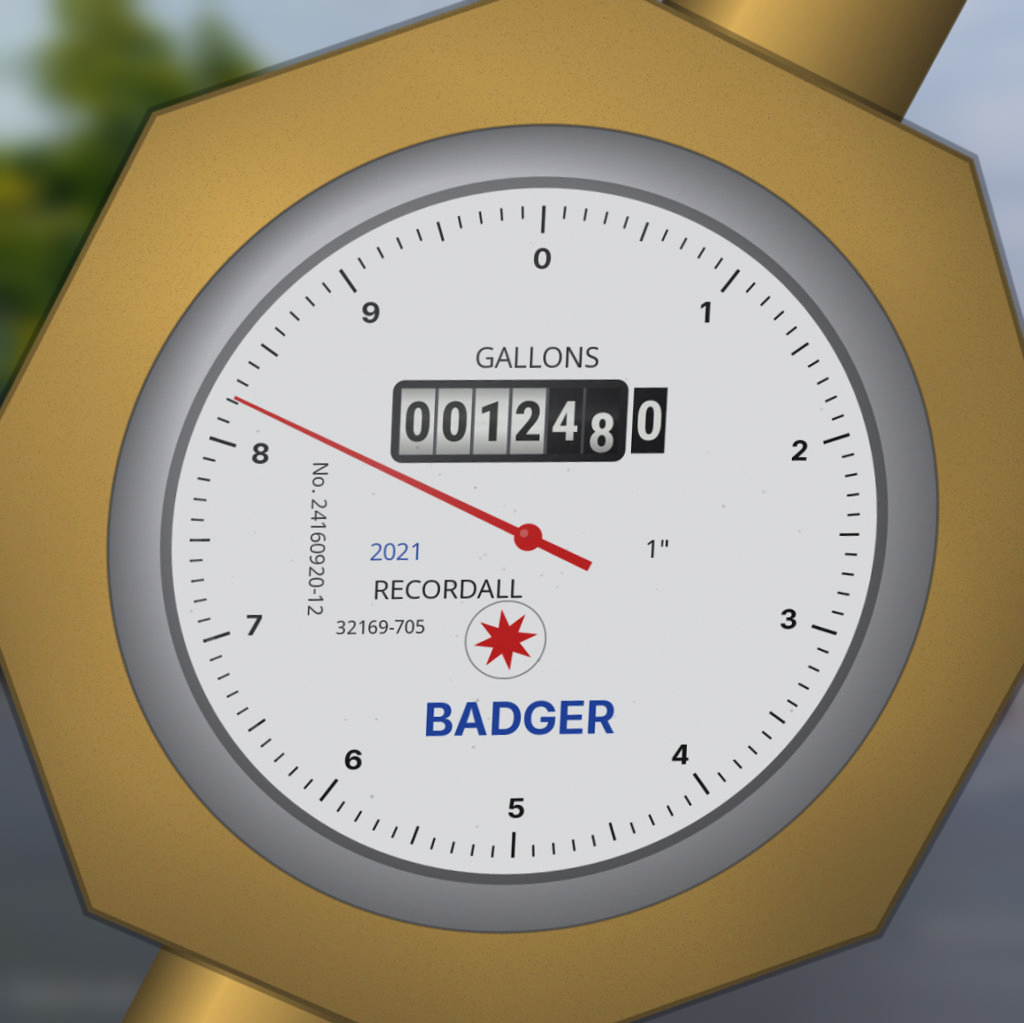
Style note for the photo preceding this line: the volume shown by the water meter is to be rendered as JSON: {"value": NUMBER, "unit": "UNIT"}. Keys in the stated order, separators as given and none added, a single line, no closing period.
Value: {"value": 12478.2, "unit": "gal"}
